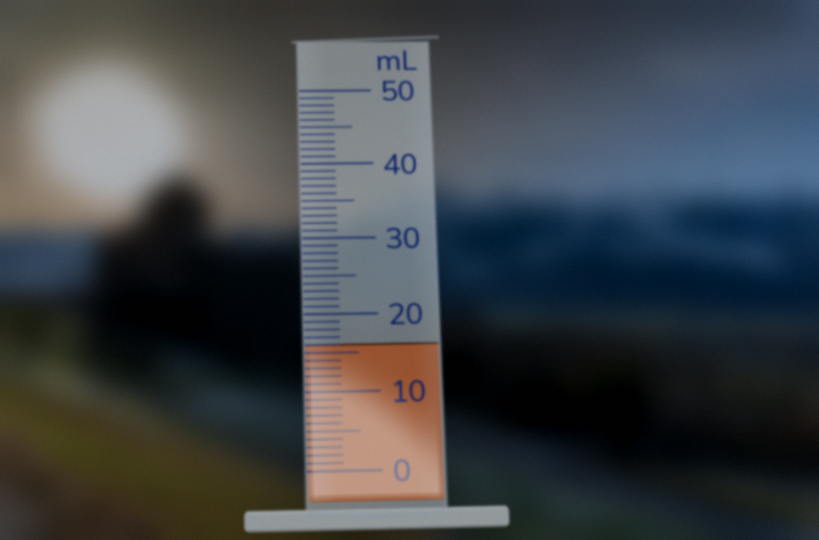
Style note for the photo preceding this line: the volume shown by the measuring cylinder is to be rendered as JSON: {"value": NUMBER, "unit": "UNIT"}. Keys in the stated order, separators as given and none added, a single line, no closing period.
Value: {"value": 16, "unit": "mL"}
